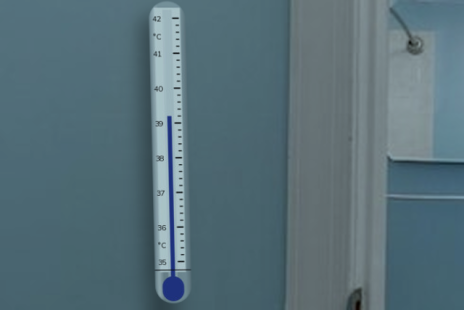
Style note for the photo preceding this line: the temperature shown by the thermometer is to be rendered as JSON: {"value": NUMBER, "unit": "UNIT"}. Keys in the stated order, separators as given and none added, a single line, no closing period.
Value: {"value": 39.2, "unit": "°C"}
